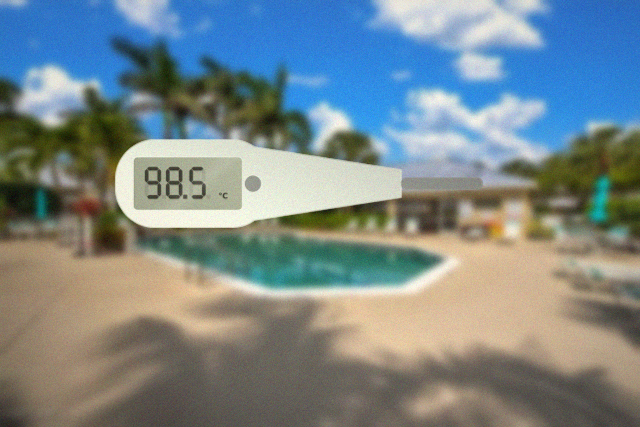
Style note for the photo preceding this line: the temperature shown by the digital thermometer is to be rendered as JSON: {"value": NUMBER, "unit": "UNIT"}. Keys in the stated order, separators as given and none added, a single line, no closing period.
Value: {"value": 98.5, "unit": "°C"}
